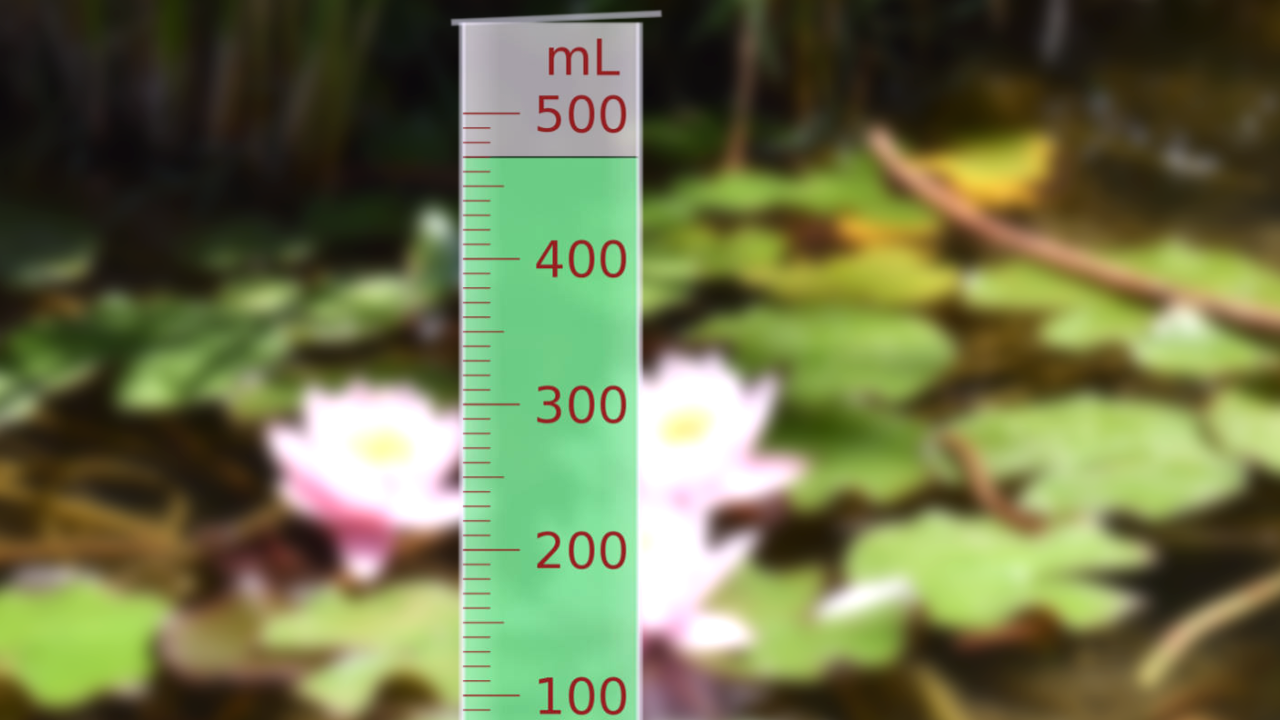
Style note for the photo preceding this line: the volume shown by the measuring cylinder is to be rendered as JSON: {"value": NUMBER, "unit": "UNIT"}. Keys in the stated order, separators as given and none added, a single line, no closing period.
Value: {"value": 470, "unit": "mL"}
